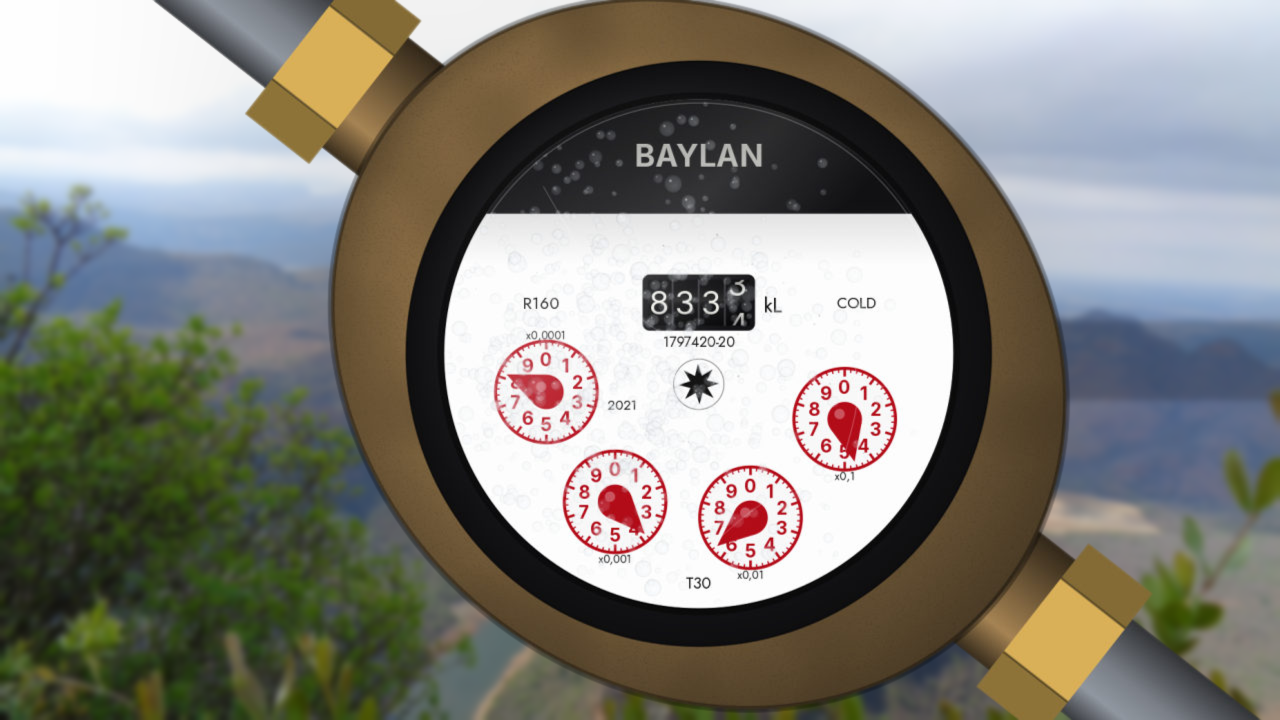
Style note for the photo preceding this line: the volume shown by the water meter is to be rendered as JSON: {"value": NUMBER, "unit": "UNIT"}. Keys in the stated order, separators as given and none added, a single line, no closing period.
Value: {"value": 8333.4638, "unit": "kL"}
